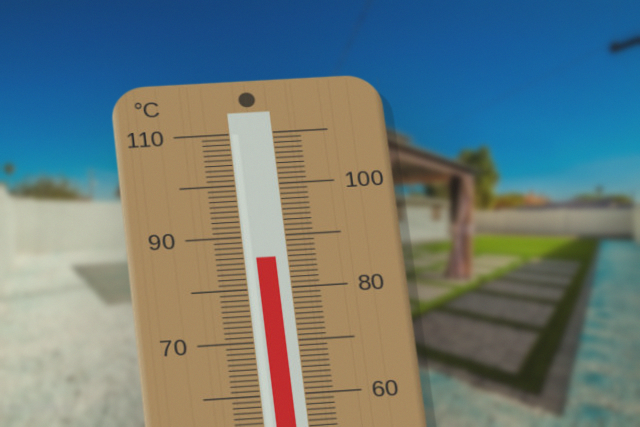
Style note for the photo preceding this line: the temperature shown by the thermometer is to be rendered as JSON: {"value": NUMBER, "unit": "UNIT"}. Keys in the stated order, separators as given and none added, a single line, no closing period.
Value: {"value": 86, "unit": "°C"}
